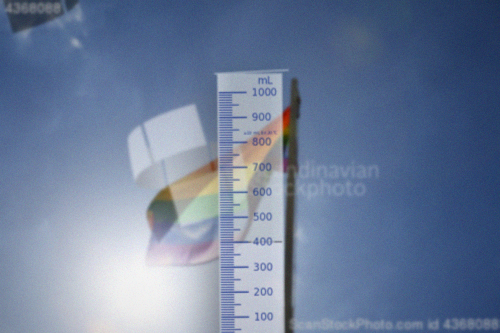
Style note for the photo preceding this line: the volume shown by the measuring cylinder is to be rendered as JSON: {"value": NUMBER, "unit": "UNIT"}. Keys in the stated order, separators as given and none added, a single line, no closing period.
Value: {"value": 400, "unit": "mL"}
